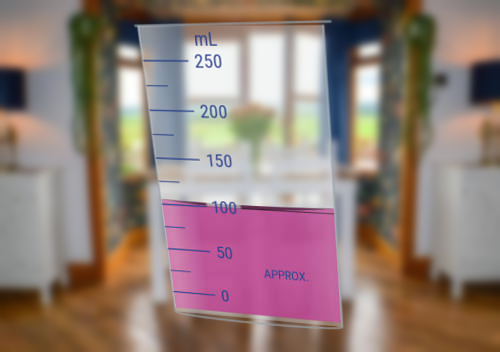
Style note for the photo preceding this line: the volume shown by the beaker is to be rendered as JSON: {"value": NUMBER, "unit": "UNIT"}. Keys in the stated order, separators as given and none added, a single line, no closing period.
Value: {"value": 100, "unit": "mL"}
